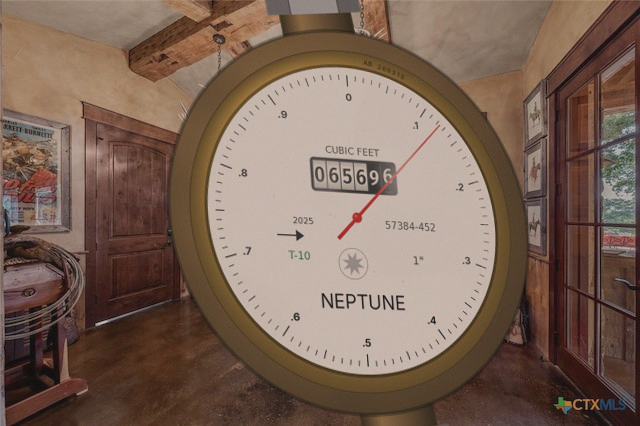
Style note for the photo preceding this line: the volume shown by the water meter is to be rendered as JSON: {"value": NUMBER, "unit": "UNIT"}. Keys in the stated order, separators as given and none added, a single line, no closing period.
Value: {"value": 65696.12, "unit": "ft³"}
